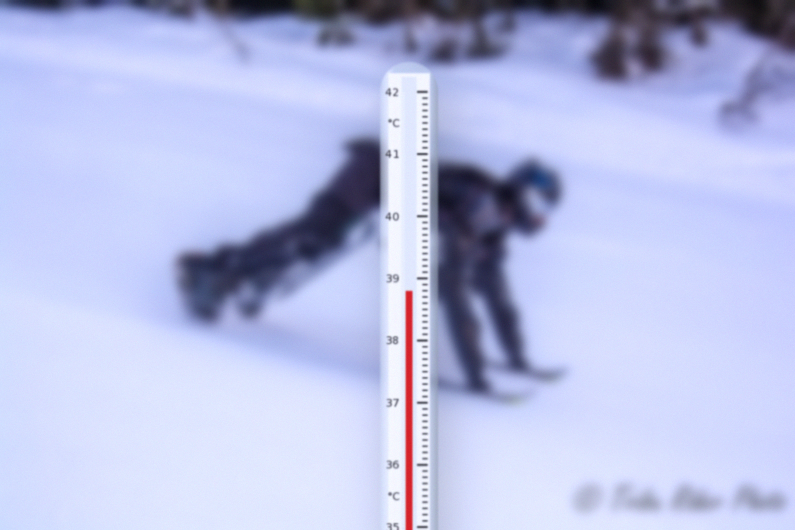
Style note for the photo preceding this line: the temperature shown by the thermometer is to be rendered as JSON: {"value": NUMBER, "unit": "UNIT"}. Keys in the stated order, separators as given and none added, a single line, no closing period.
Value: {"value": 38.8, "unit": "°C"}
